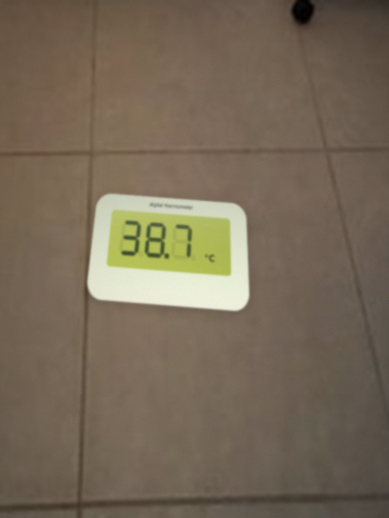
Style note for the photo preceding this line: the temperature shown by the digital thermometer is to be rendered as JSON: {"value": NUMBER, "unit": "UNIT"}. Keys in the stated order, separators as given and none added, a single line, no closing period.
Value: {"value": 38.7, "unit": "°C"}
